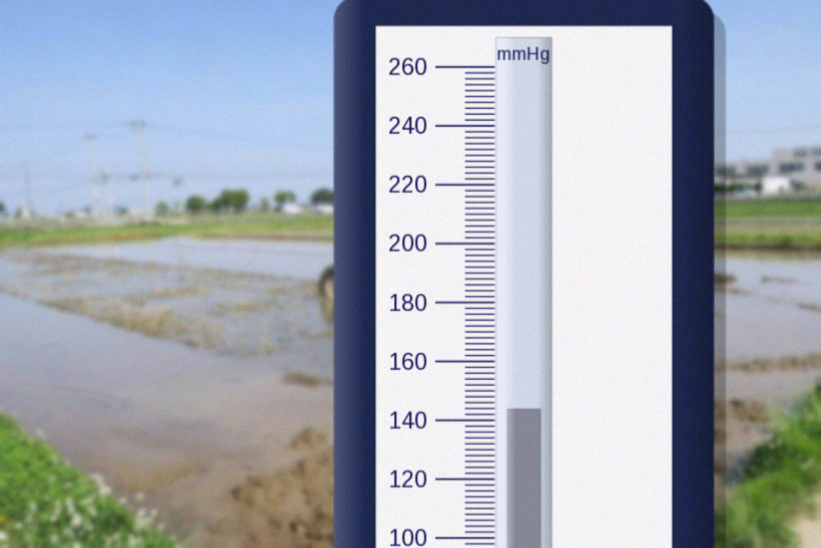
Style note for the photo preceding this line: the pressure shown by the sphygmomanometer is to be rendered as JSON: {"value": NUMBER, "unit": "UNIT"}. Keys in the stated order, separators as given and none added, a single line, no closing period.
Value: {"value": 144, "unit": "mmHg"}
